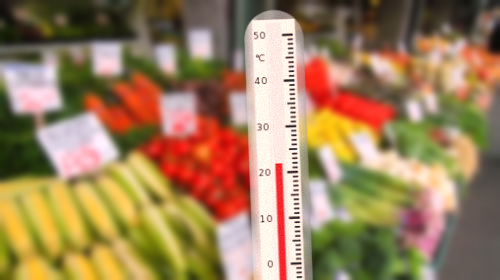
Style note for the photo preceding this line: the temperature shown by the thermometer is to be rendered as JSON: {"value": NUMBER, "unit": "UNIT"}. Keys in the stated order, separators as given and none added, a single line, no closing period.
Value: {"value": 22, "unit": "°C"}
